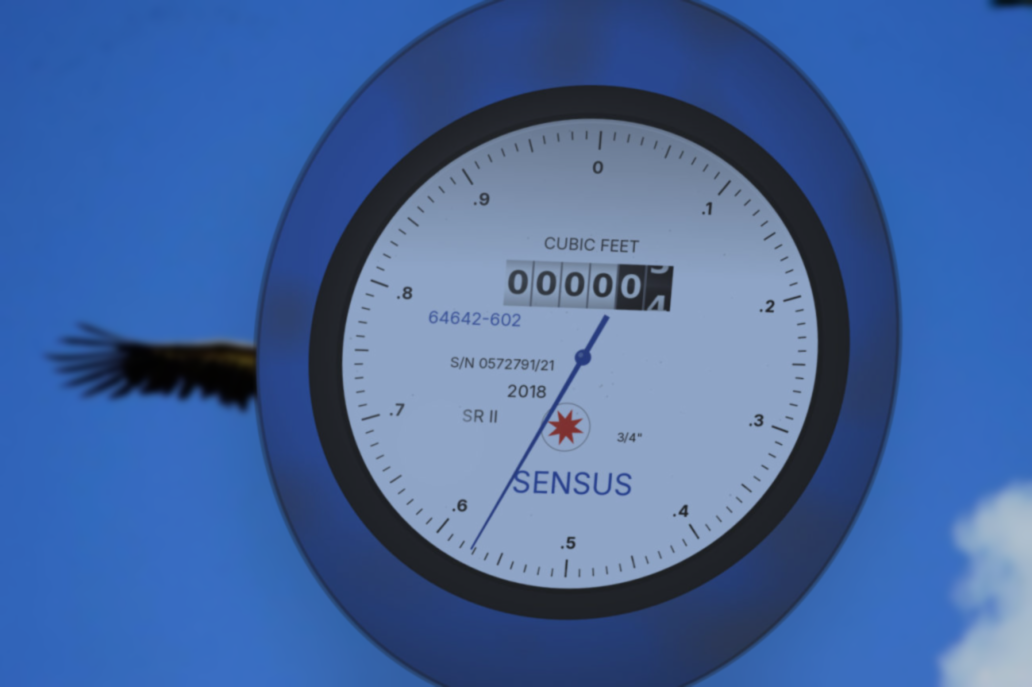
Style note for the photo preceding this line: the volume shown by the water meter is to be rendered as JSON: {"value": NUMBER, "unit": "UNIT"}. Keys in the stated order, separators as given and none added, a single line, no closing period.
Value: {"value": 3.57, "unit": "ft³"}
